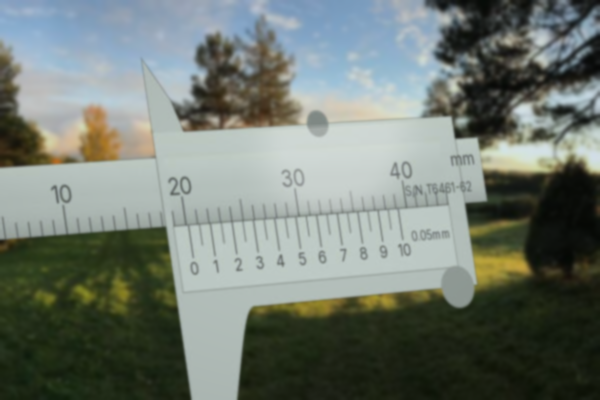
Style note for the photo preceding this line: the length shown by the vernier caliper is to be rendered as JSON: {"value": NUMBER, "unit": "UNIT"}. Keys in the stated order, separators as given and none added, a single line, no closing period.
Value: {"value": 20.2, "unit": "mm"}
